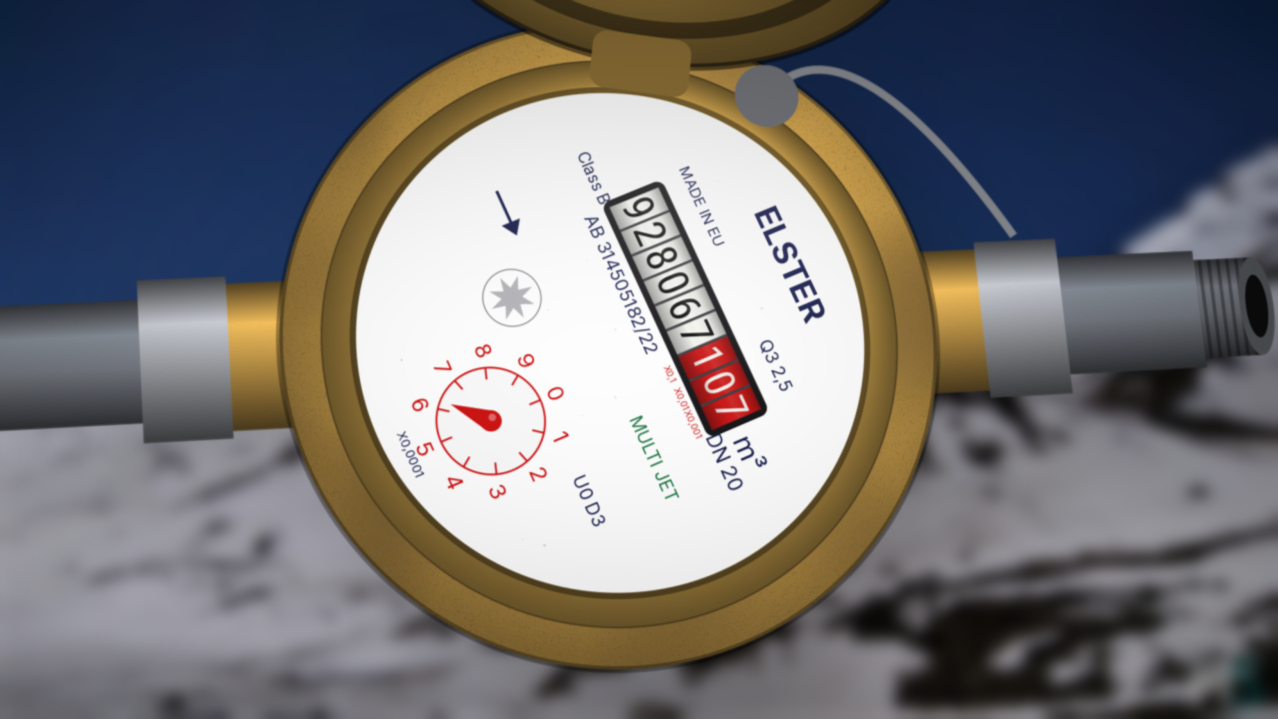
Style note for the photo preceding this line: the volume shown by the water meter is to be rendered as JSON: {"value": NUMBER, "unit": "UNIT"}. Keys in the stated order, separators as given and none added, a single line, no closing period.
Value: {"value": 928067.1076, "unit": "m³"}
